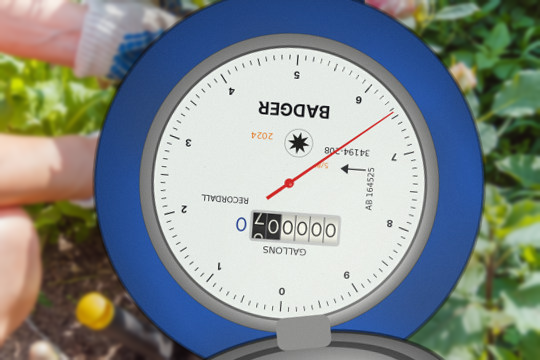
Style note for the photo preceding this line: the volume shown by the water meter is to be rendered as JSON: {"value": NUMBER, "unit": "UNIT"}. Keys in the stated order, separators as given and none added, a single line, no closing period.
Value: {"value": 66.4, "unit": "gal"}
